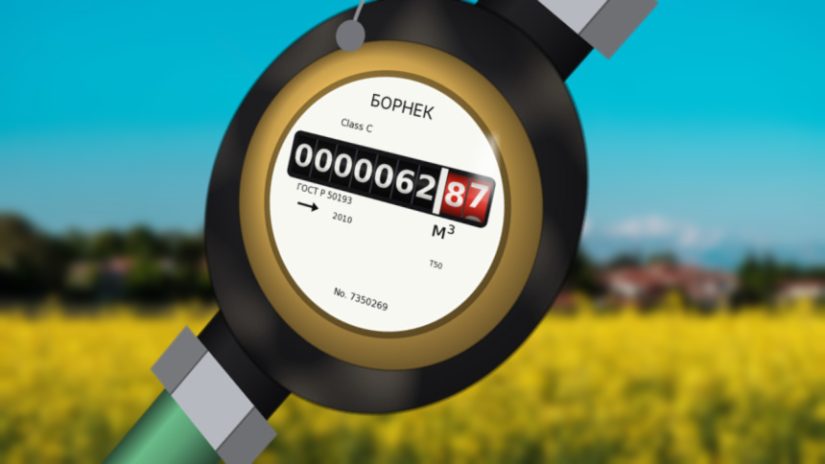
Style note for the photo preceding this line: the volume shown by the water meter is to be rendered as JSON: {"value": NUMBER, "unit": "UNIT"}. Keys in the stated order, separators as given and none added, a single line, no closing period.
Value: {"value": 62.87, "unit": "m³"}
